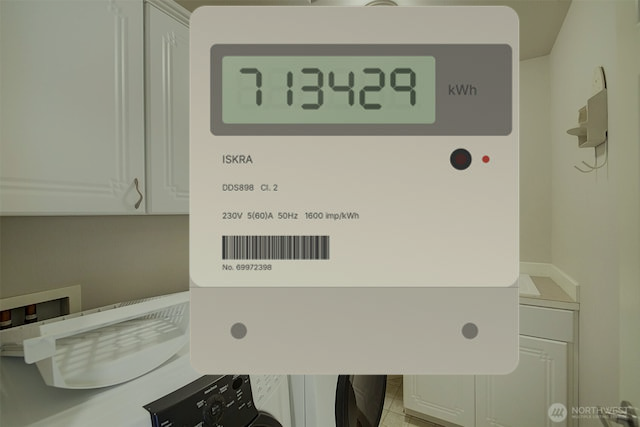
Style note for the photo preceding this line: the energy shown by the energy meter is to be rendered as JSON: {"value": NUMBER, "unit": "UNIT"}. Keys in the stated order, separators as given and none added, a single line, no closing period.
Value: {"value": 713429, "unit": "kWh"}
